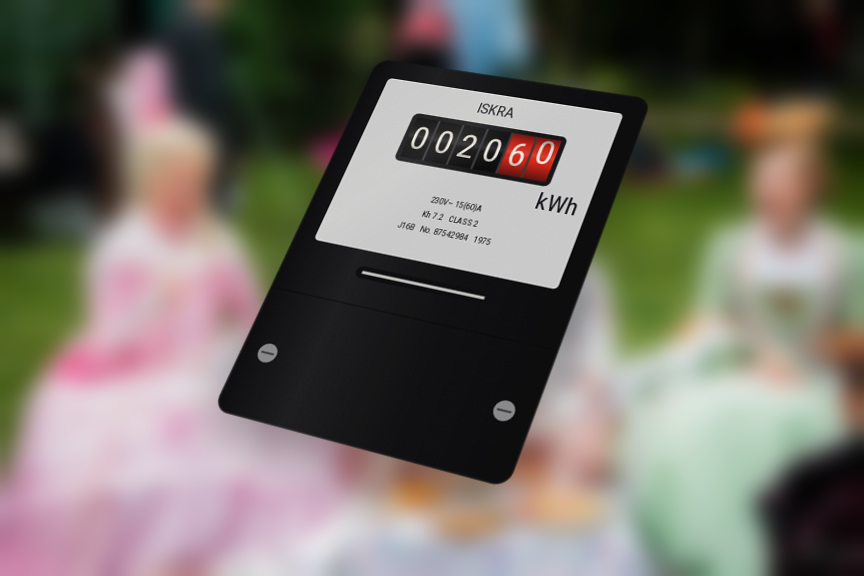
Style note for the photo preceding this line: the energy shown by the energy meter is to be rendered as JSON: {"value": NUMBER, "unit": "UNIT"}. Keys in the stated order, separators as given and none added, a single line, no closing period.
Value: {"value": 20.60, "unit": "kWh"}
